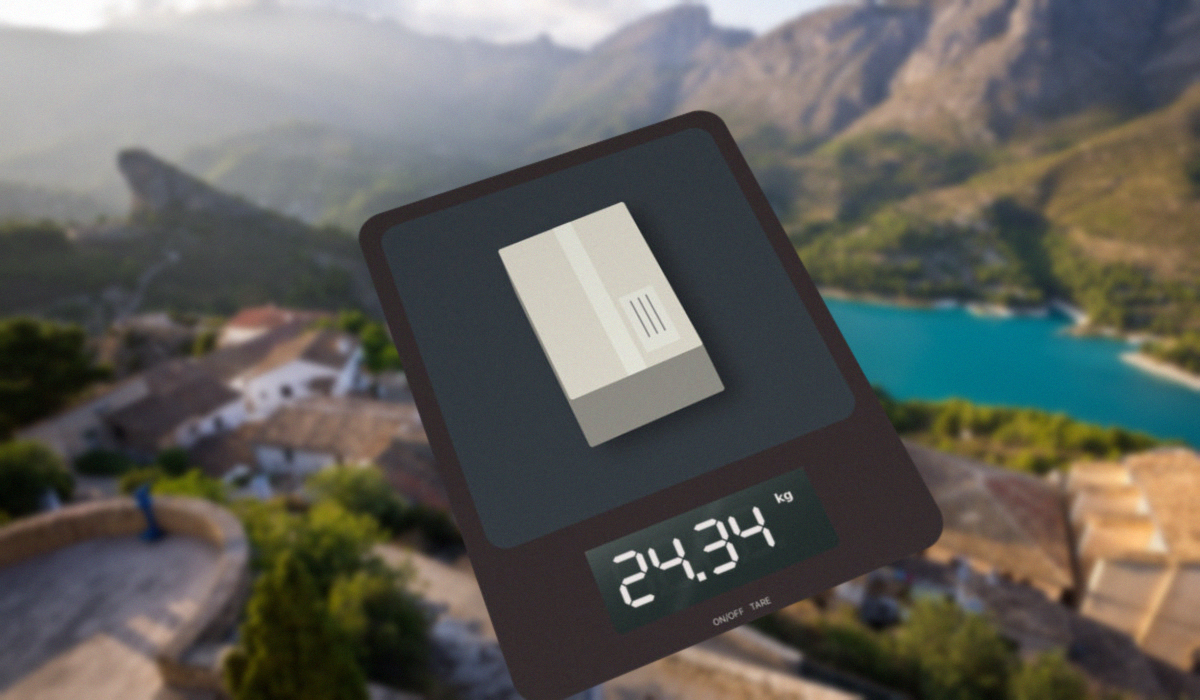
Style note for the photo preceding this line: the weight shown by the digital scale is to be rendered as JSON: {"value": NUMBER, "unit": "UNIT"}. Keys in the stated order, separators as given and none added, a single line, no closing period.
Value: {"value": 24.34, "unit": "kg"}
